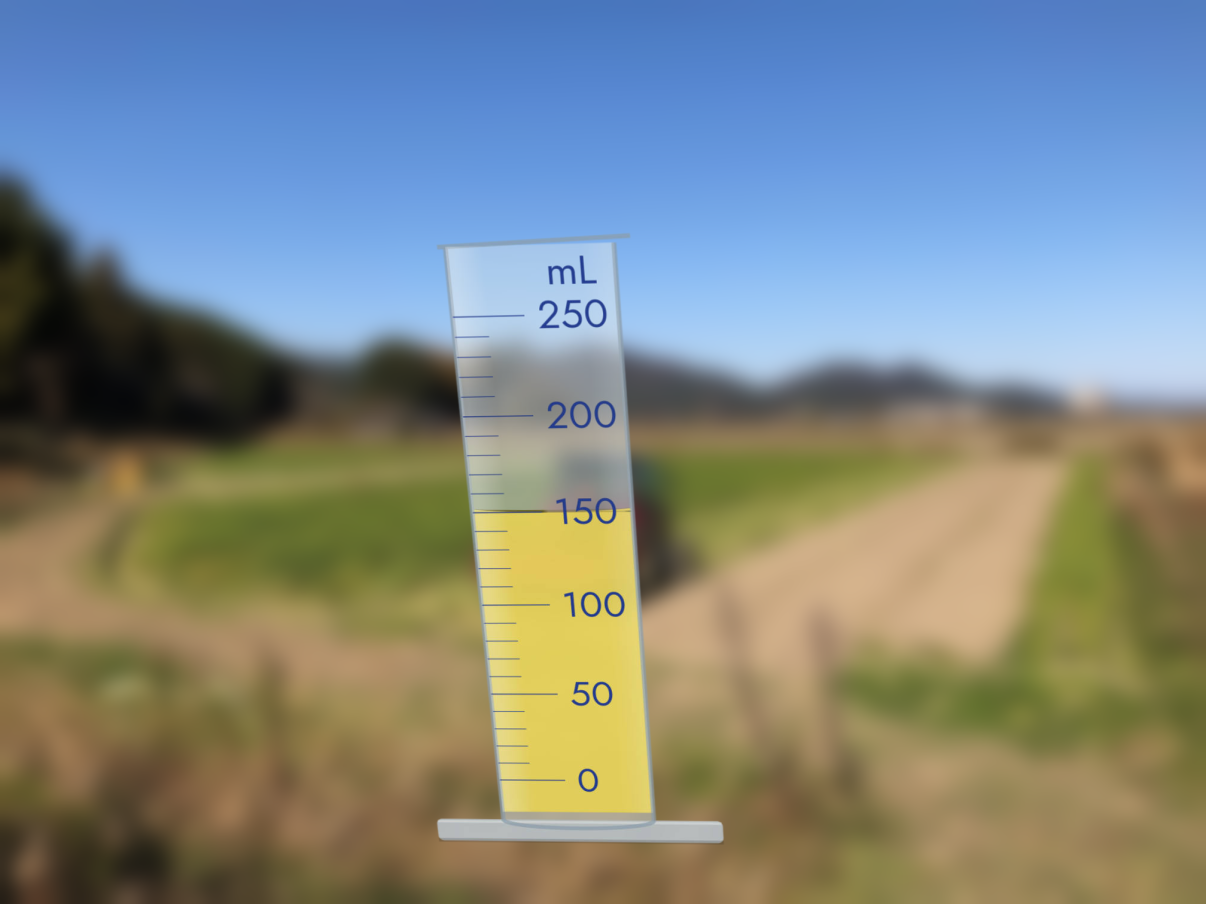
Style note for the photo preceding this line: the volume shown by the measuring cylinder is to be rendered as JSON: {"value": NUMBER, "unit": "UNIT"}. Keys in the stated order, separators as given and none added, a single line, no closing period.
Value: {"value": 150, "unit": "mL"}
